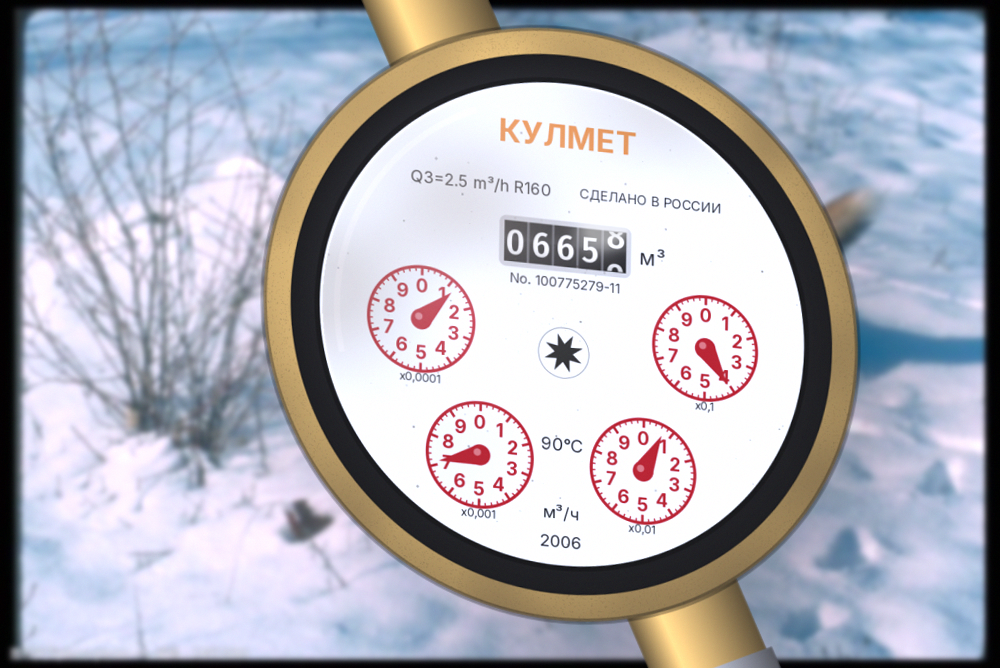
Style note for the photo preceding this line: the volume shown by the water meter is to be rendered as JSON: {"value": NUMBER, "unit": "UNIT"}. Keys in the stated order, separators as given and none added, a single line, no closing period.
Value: {"value": 6658.4071, "unit": "m³"}
